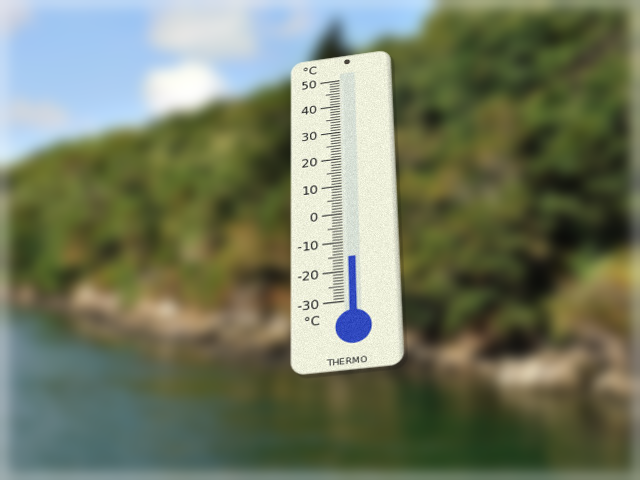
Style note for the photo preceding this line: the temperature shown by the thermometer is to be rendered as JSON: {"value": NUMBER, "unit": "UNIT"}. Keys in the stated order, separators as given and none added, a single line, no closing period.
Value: {"value": -15, "unit": "°C"}
